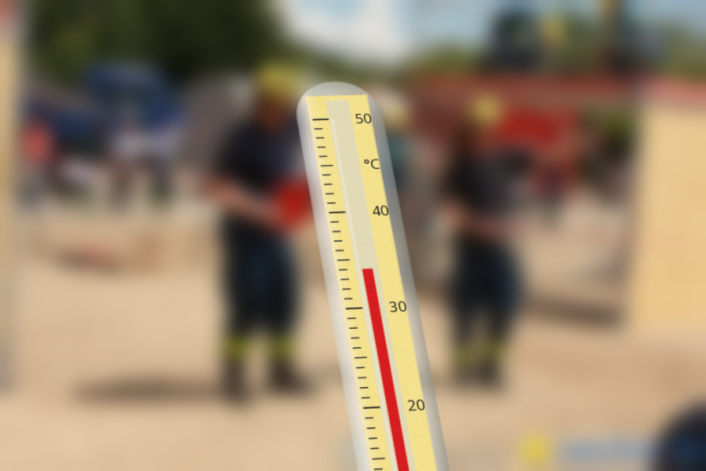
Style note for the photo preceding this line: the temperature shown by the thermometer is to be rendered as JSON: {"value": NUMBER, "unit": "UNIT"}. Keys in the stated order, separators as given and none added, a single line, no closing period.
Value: {"value": 34, "unit": "°C"}
